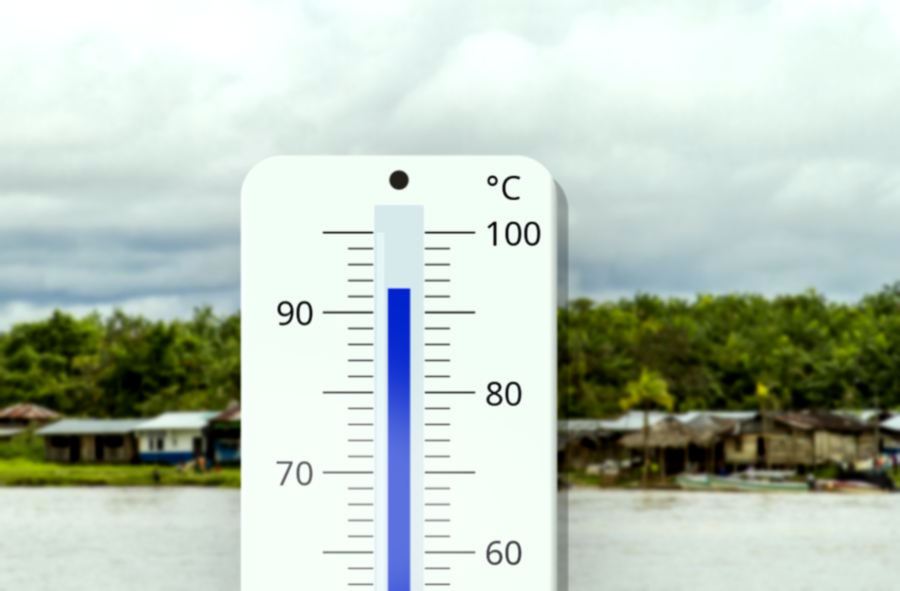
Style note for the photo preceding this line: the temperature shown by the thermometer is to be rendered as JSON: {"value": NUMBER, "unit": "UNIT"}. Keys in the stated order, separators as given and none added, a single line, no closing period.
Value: {"value": 93, "unit": "°C"}
